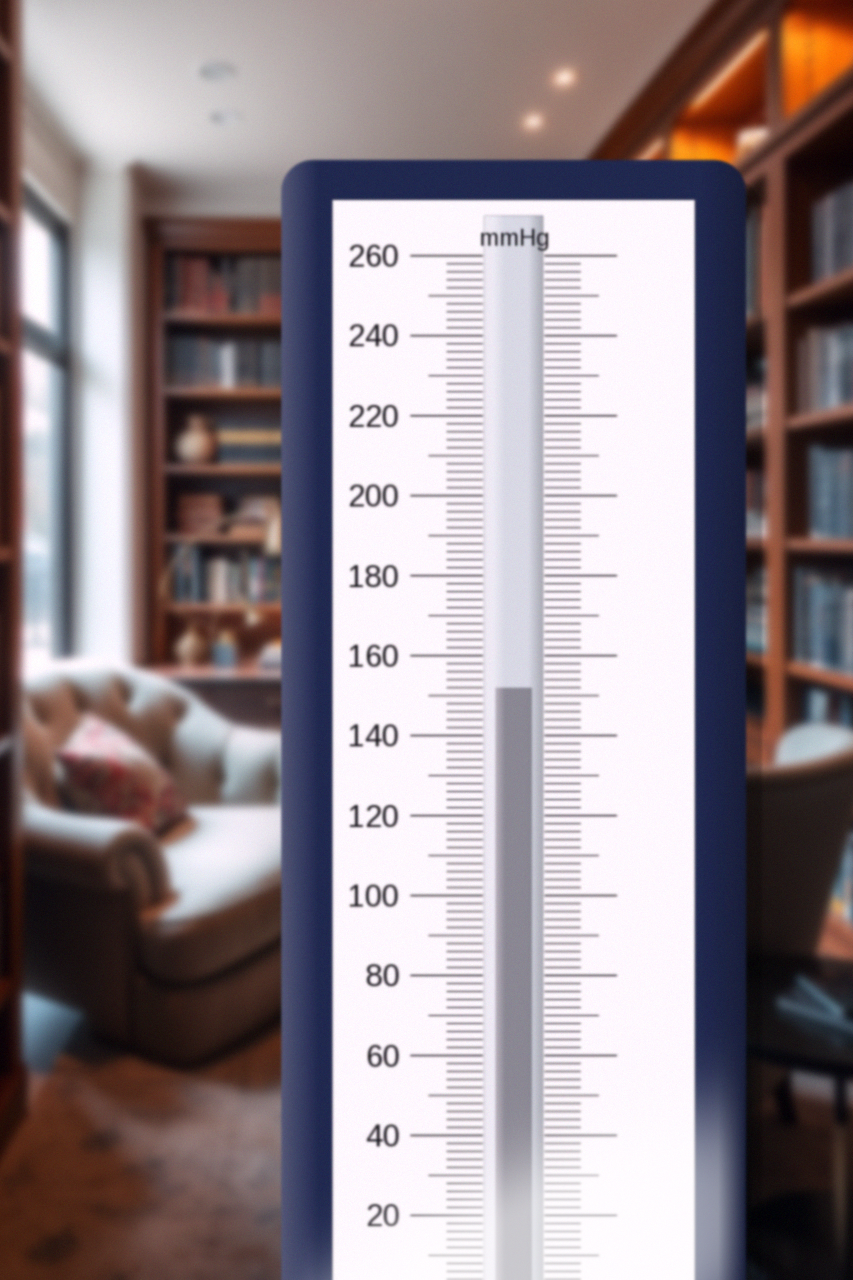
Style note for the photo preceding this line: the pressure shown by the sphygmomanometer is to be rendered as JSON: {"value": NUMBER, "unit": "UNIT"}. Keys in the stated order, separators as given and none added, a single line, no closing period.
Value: {"value": 152, "unit": "mmHg"}
